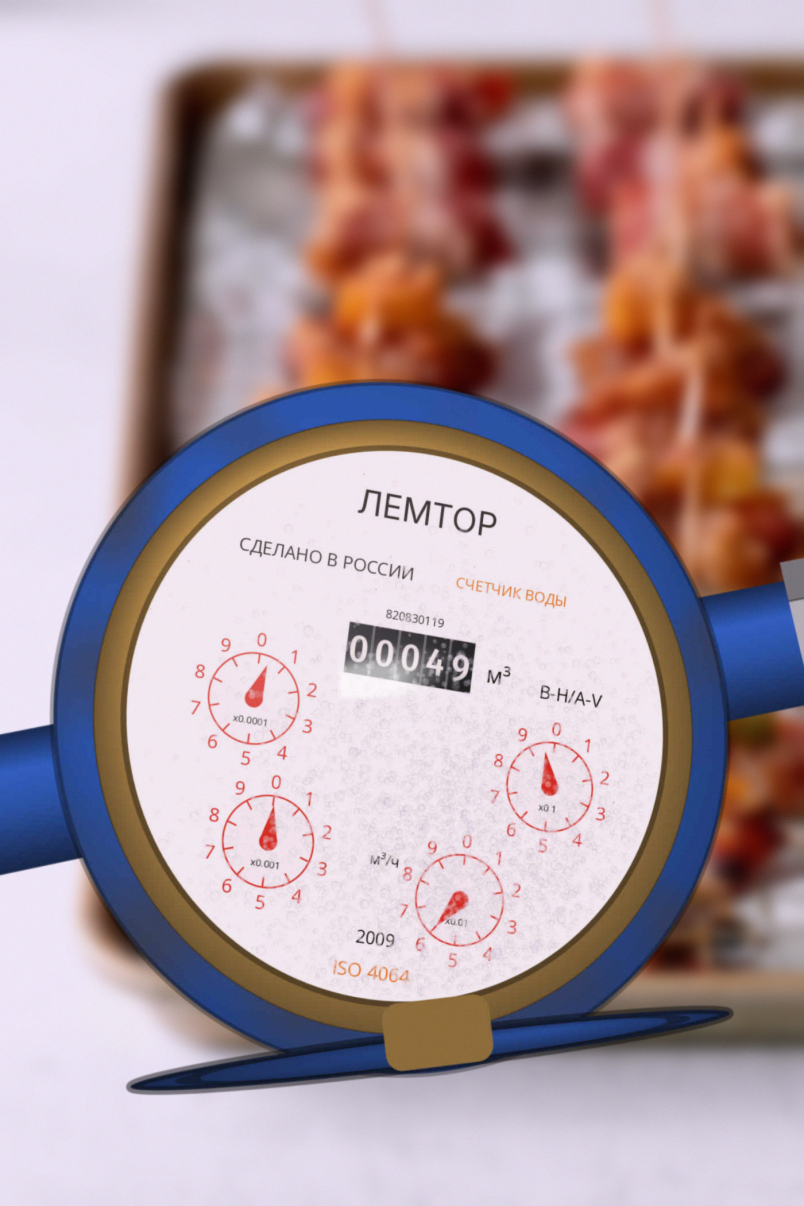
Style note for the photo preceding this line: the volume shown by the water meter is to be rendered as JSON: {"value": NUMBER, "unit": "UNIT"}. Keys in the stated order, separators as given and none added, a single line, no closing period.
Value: {"value": 48.9600, "unit": "m³"}
